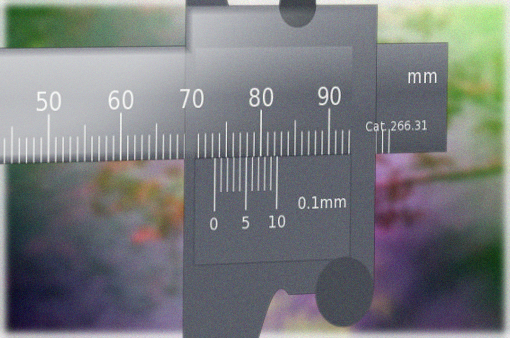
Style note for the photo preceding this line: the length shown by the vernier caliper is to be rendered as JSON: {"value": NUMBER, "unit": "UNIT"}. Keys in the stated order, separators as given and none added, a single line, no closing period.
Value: {"value": 73.4, "unit": "mm"}
